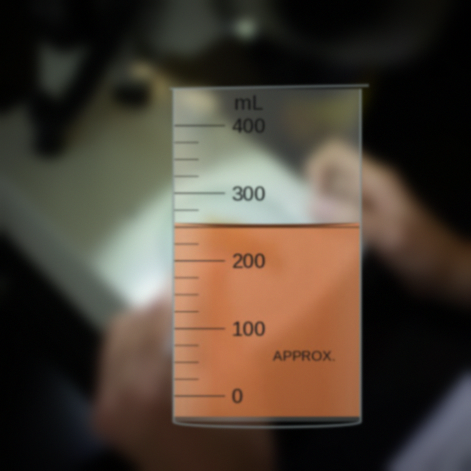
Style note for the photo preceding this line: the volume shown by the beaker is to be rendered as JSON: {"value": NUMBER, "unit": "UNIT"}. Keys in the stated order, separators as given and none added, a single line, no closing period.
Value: {"value": 250, "unit": "mL"}
